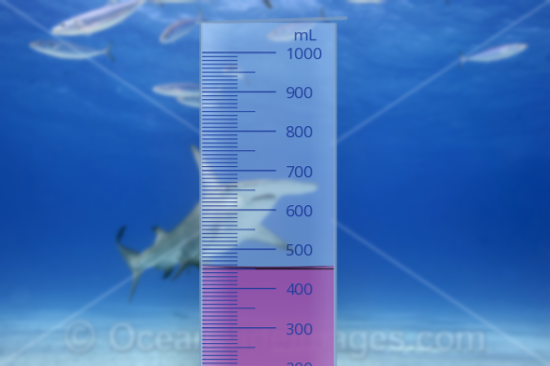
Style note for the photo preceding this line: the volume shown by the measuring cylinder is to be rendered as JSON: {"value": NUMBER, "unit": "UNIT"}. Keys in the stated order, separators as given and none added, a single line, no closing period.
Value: {"value": 450, "unit": "mL"}
